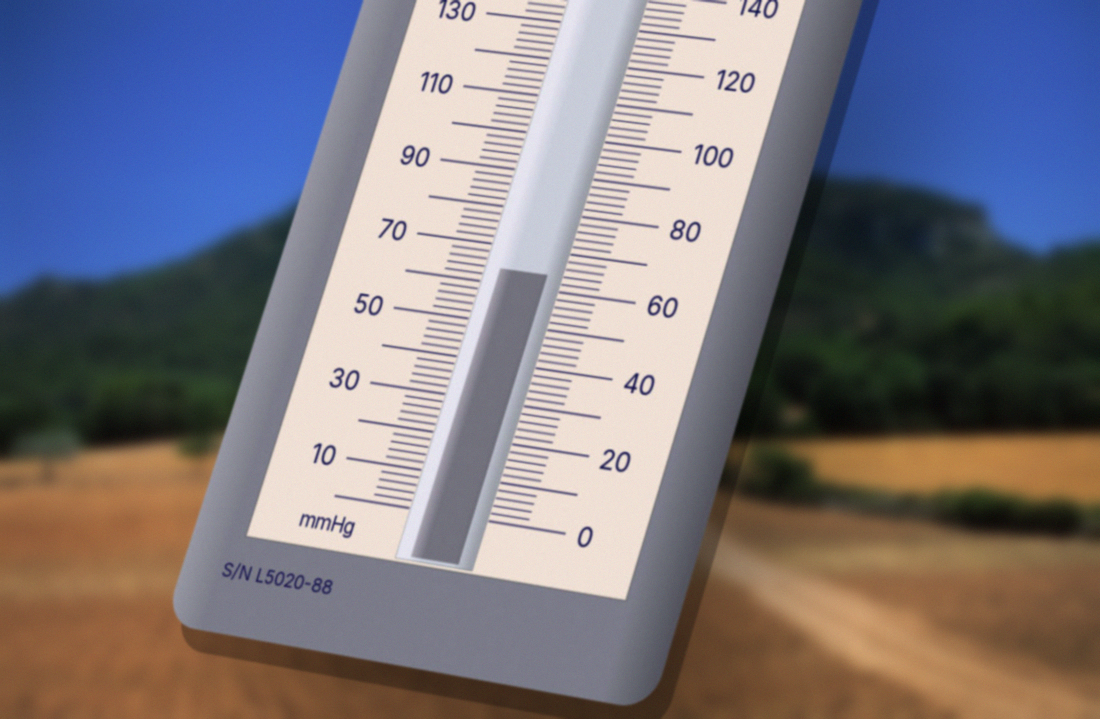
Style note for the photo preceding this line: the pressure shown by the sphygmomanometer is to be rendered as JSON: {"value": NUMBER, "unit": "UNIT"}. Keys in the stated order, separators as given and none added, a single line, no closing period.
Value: {"value": 64, "unit": "mmHg"}
